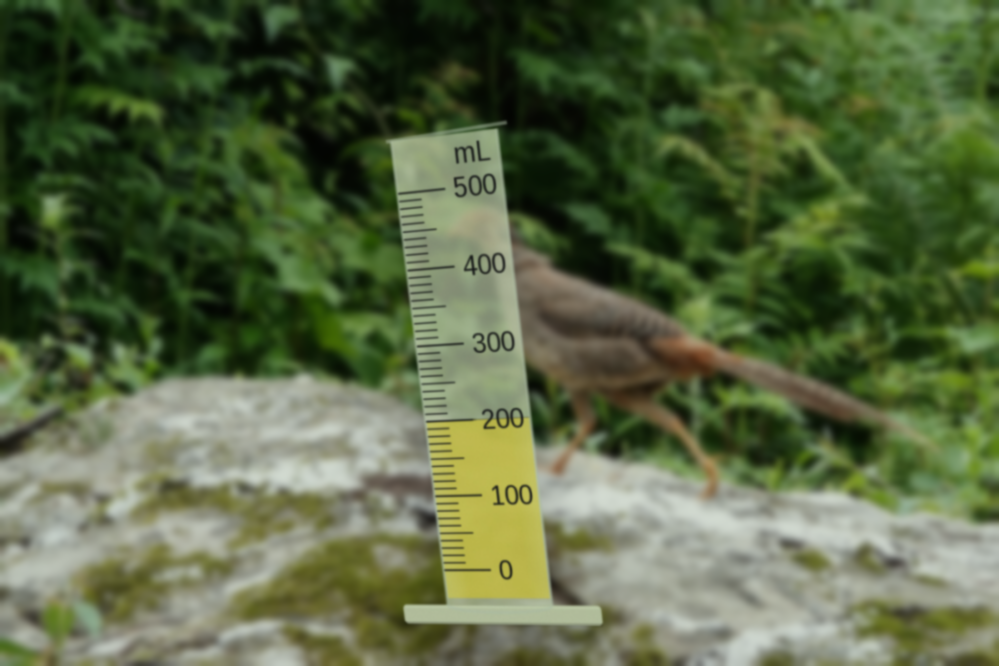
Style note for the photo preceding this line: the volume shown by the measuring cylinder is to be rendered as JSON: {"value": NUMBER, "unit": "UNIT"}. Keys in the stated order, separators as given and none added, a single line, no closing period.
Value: {"value": 200, "unit": "mL"}
